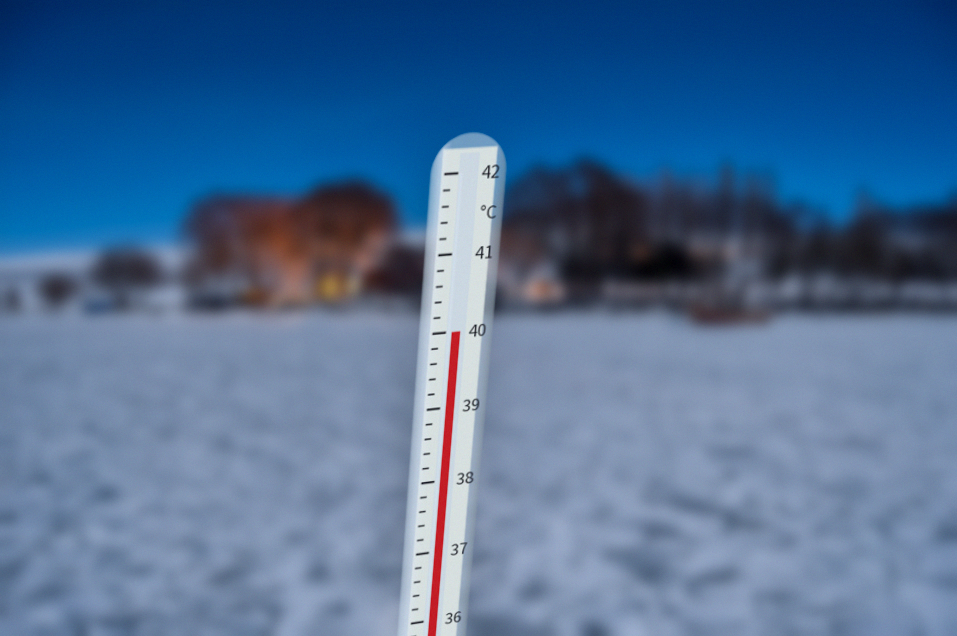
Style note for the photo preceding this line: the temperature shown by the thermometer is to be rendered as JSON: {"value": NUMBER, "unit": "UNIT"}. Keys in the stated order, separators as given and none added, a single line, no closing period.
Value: {"value": 40, "unit": "°C"}
